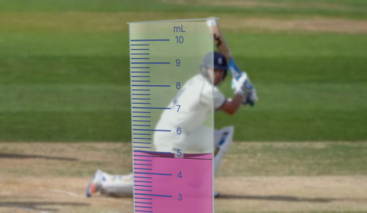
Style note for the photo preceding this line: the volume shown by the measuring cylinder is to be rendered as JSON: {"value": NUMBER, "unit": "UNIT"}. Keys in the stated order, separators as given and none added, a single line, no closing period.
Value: {"value": 4.8, "unit": "mL"}
